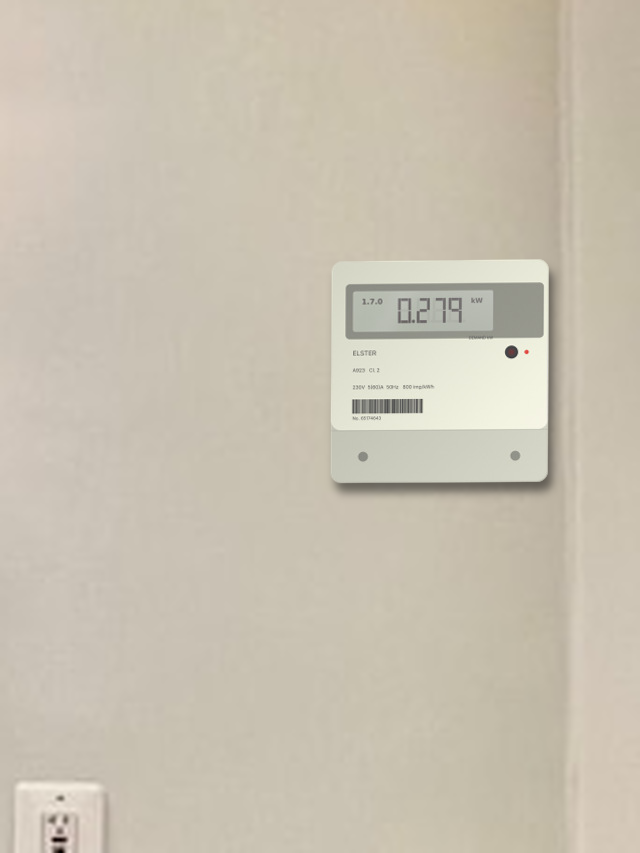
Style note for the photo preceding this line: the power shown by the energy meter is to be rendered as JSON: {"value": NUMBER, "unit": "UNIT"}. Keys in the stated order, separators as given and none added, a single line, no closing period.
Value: {"value": 0.279, "unit": "kW"}
